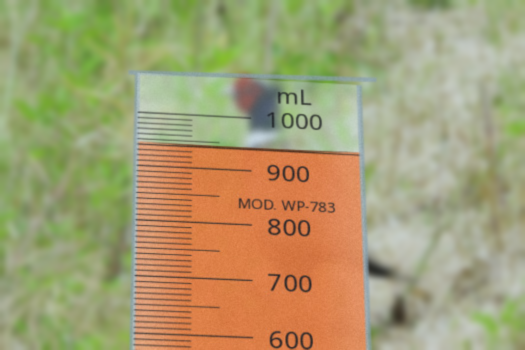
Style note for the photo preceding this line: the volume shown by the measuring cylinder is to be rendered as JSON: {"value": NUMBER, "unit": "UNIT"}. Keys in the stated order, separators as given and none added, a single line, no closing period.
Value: {"value": 940, "unit": "mL"}
